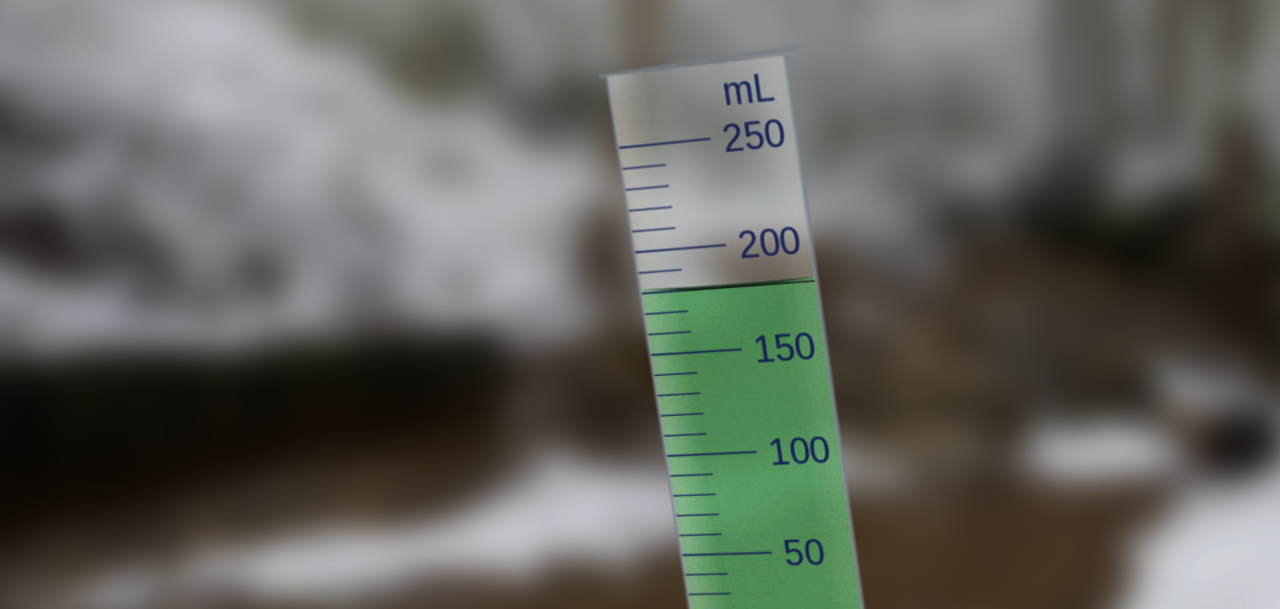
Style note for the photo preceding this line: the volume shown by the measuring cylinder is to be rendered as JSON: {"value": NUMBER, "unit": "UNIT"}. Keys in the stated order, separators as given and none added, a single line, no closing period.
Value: {"value": 180, "unit": "mL"}
